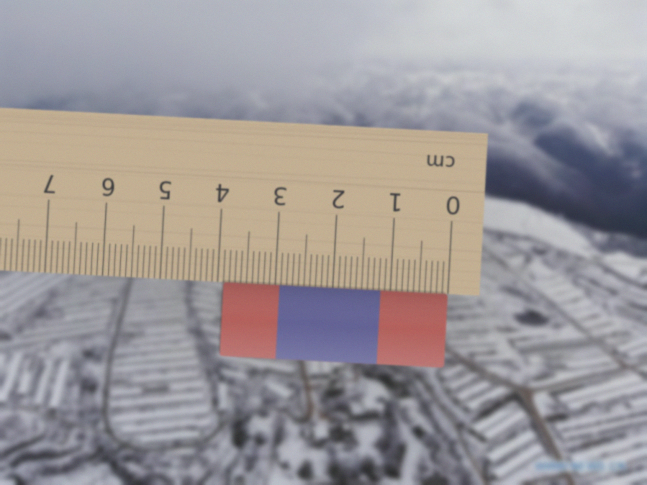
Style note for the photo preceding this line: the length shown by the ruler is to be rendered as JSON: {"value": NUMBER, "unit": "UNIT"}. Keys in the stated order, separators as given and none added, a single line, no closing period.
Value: {"value": 3.9, "unit": "cm"}
